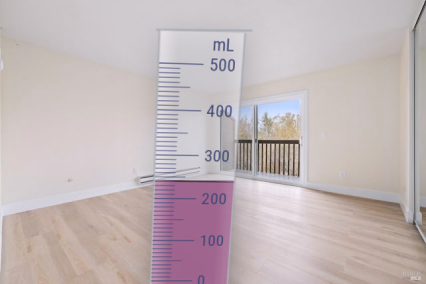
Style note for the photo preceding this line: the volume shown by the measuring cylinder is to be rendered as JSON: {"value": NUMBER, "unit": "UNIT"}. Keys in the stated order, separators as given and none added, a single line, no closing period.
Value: {"value": 240, "unit": "mL"}
